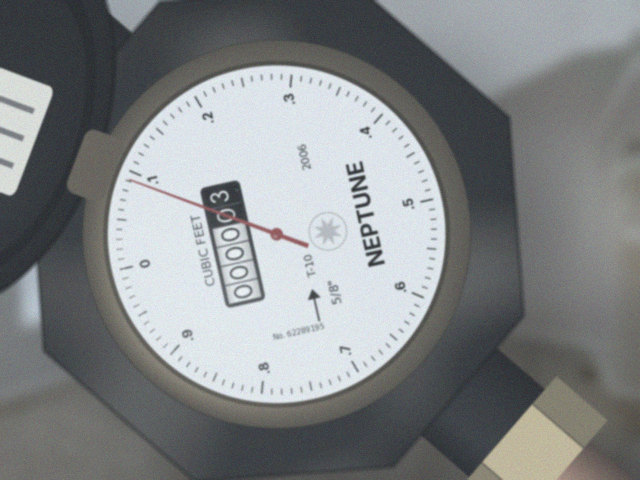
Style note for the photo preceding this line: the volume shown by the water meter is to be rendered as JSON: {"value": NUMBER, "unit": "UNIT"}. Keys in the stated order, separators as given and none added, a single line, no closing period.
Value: {"value": 3.09, "unit": "ft³"}
